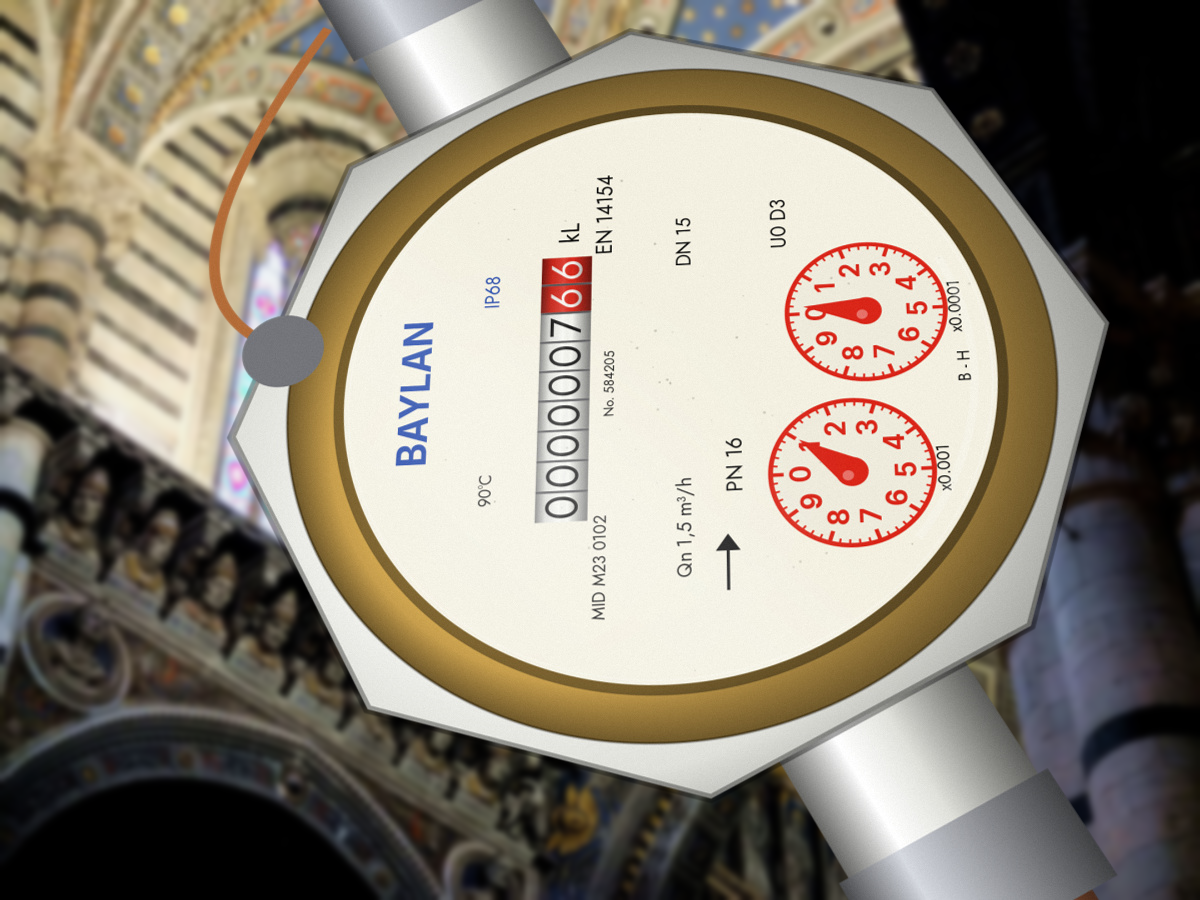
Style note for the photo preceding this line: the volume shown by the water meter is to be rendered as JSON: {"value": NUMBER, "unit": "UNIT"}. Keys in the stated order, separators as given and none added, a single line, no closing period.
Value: {"value": 7.6610, "unit": "kL"}
